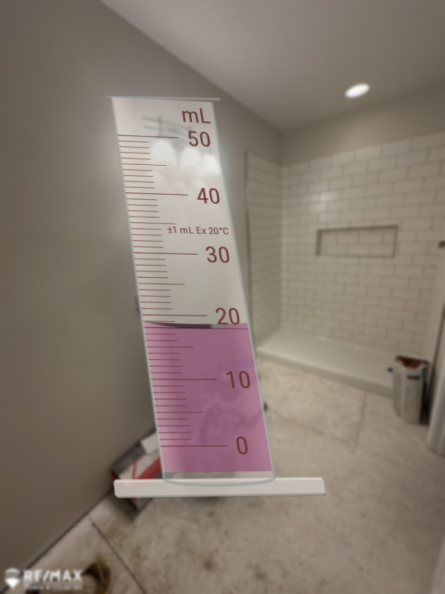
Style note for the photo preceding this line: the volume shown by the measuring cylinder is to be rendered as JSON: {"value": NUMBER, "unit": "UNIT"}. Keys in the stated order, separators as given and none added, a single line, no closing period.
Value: {"value": 18, "unit": "mL"}
